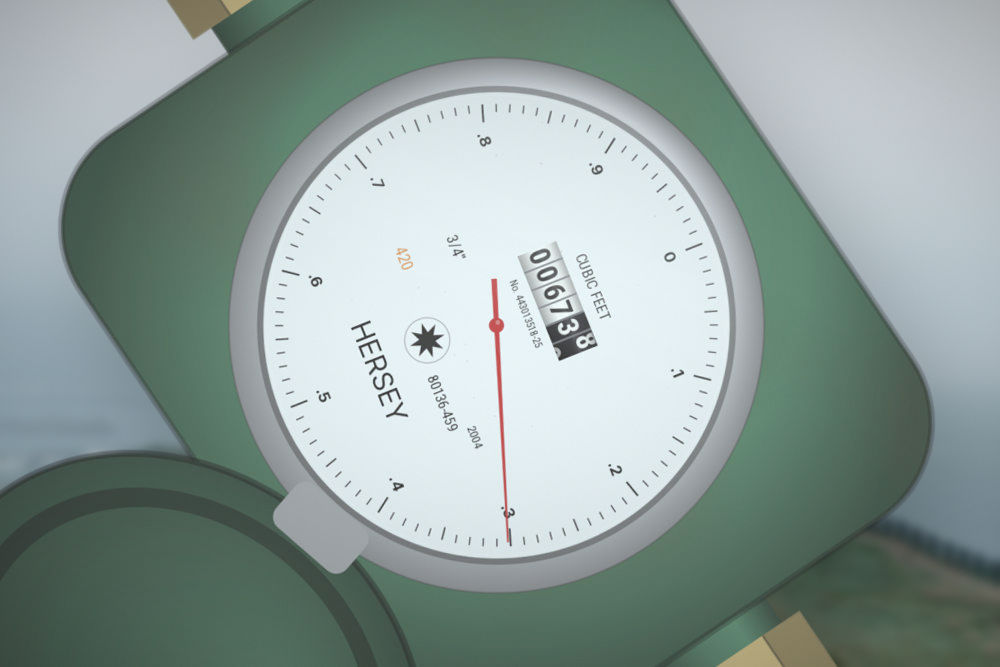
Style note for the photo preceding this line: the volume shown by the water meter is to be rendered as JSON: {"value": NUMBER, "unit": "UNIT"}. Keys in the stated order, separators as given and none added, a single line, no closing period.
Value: {"value": 6738.30, "unit": "ft³"}
